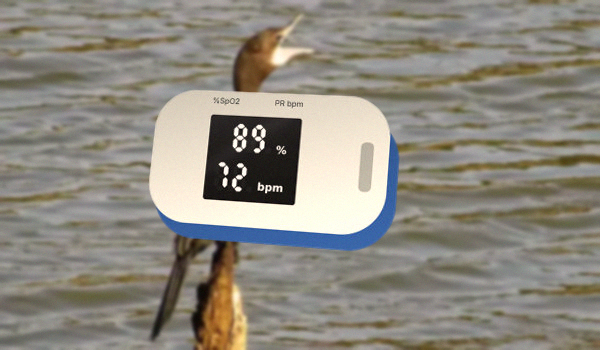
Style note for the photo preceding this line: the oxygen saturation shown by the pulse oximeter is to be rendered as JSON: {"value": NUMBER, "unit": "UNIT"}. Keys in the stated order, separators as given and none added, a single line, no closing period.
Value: {"value": 89, "unit": "%"}
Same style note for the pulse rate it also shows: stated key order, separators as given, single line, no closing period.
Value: {"value": 72, "unit": "bpm"}
